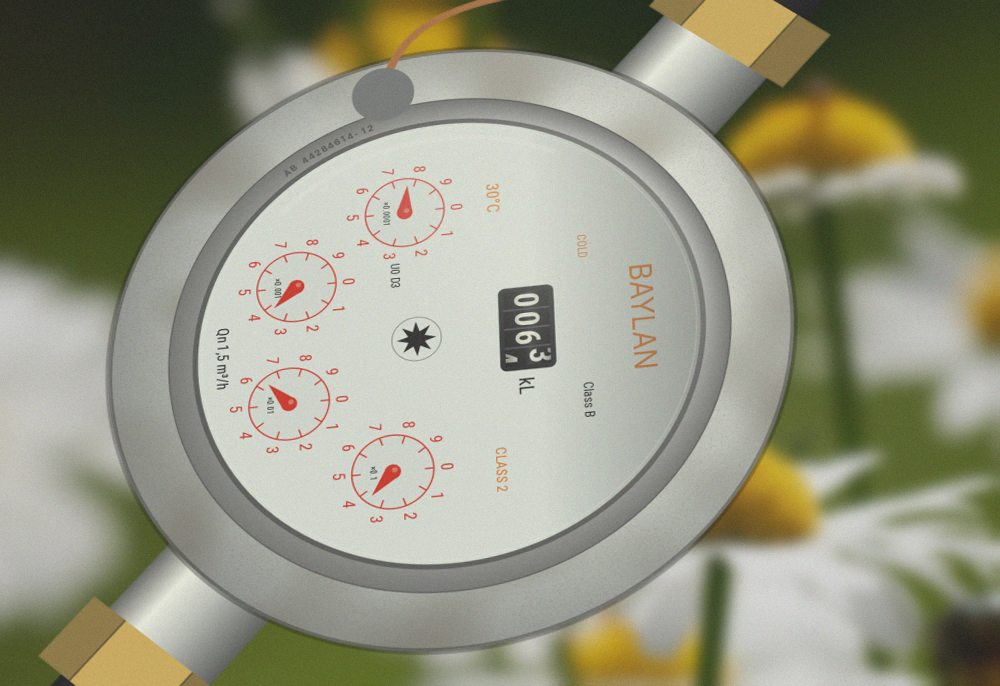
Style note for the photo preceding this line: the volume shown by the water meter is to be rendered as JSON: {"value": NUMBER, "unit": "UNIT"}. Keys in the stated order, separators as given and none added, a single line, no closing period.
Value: {"value": 63.3637, "unit": "kL"}
